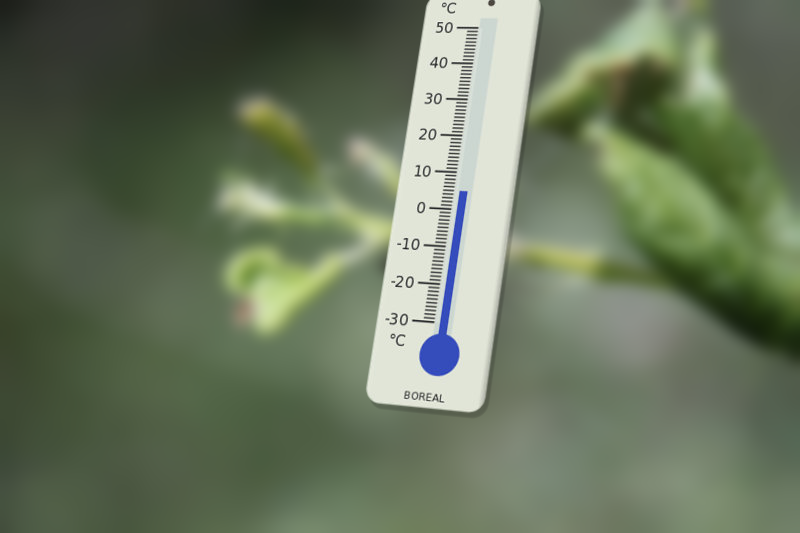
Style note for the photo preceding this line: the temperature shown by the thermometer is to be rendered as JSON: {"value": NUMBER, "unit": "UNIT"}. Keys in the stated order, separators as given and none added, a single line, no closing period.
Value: {"value": 5, "unit": "°C"}
